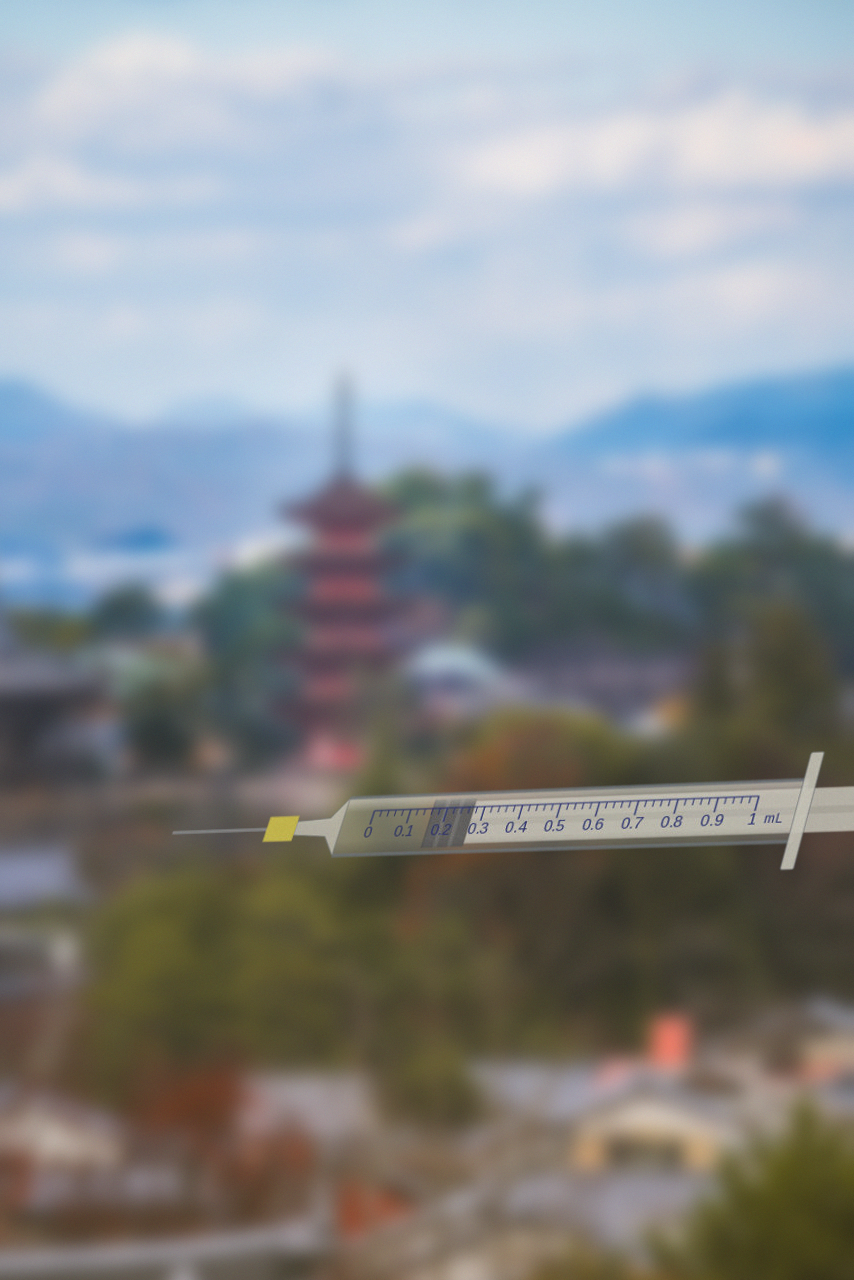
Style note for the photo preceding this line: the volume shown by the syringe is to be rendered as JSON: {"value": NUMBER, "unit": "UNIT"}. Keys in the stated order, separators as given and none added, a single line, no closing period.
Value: {"value": 0.16, "unit": "mL"}
